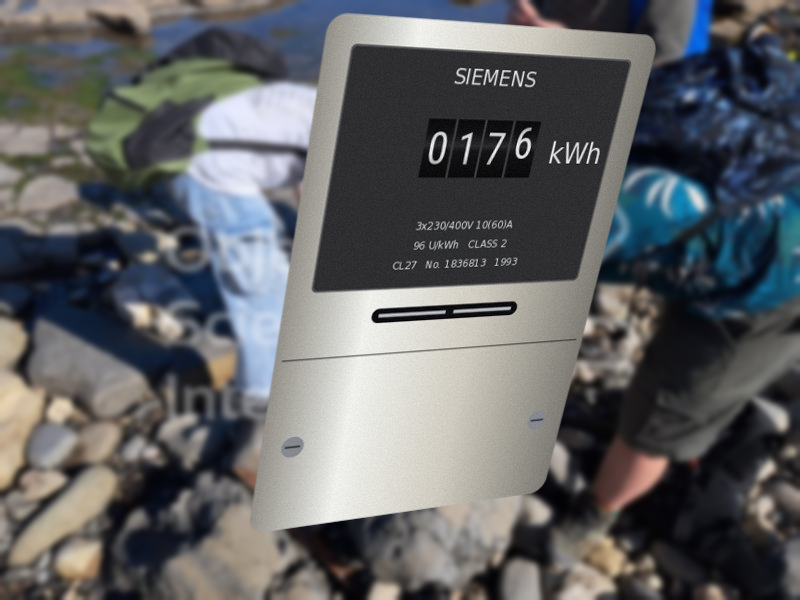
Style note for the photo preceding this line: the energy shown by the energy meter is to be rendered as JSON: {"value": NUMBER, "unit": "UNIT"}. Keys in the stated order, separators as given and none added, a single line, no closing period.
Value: {"value": 176, "unit": "kWh"}
